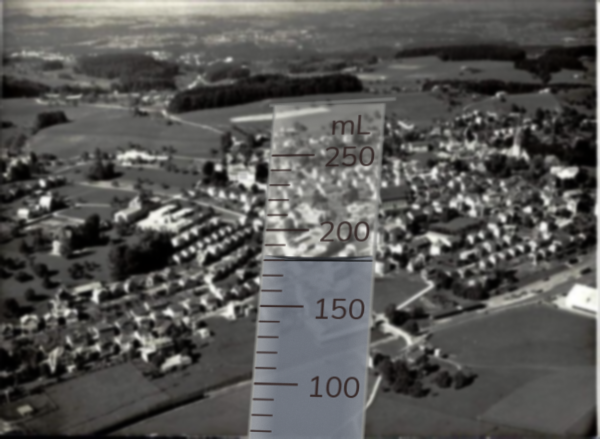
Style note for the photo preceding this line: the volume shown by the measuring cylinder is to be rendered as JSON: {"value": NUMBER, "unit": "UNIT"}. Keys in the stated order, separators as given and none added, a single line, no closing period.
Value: {"value": 180, "unit": "mL"}
